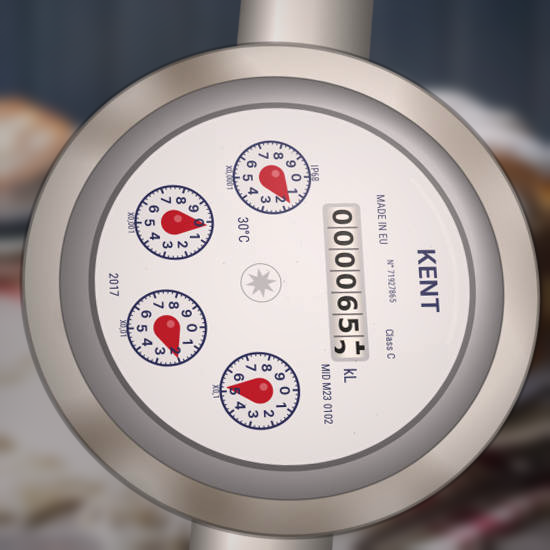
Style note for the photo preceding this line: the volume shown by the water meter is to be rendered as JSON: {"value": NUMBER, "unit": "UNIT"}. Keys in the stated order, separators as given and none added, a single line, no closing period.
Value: {"value": 651.5201, "unit": "kL"}
